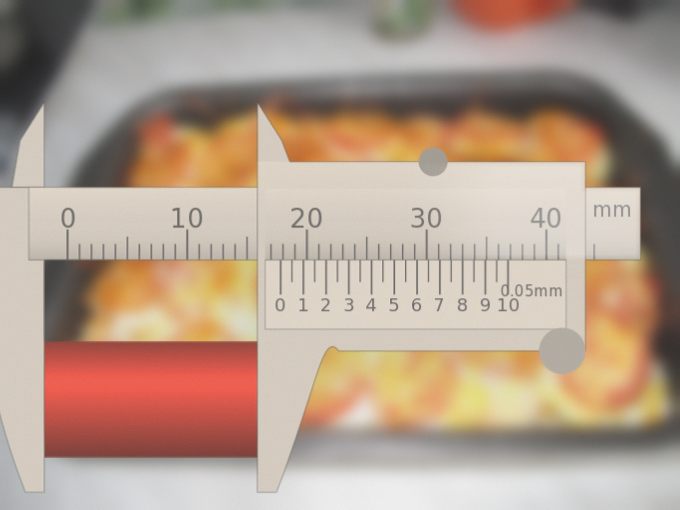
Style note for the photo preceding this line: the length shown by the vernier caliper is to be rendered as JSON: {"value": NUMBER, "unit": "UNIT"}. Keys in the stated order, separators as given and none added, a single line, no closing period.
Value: {"value": 17.8, "unit": "mm"}
